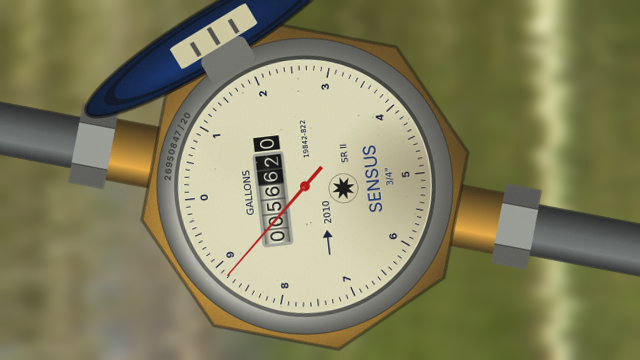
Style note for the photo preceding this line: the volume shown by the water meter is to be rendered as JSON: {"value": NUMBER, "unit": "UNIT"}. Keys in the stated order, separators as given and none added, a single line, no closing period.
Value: {"value": 56618.8, "unit": "gal"}
